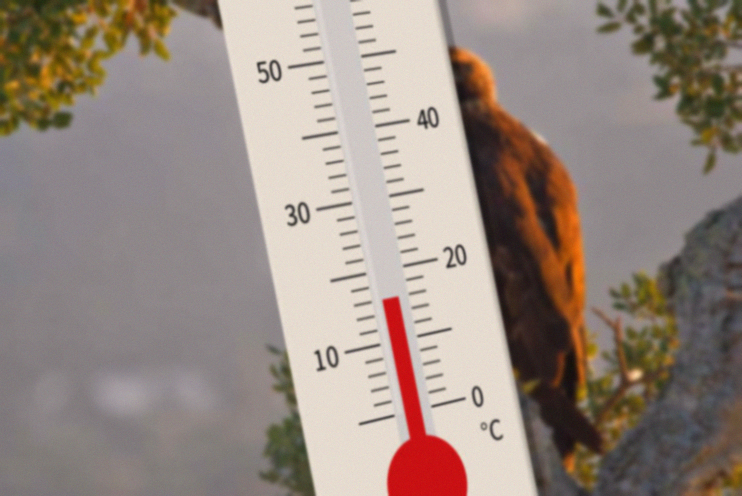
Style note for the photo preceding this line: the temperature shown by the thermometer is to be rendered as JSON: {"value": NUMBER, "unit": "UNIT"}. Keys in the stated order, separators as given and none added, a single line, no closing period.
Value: {"value": 16, "unit": "°C"}
